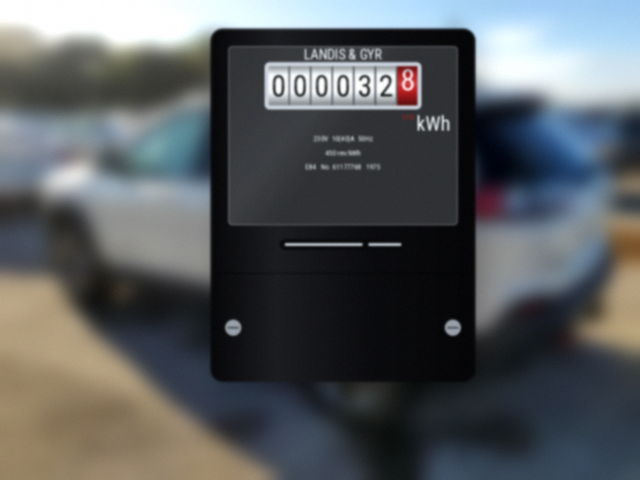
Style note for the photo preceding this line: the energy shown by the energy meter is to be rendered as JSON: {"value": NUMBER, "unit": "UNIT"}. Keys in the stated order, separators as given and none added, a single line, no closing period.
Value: {"value": 32.8, "unit": "kWh"}
